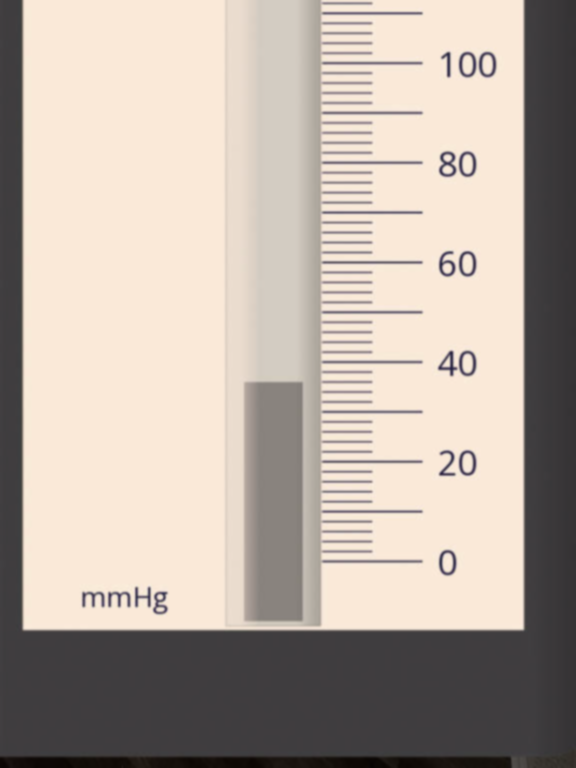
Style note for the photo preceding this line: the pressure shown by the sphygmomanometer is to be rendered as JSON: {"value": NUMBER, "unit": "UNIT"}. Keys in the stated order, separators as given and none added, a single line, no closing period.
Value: {"value": 36, "unit": "mmHg"}
